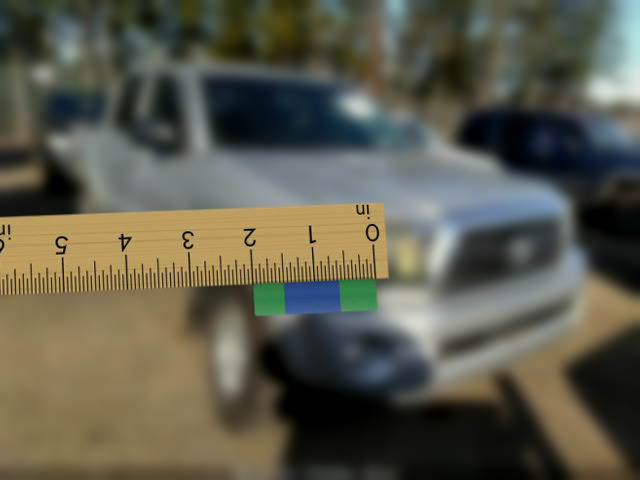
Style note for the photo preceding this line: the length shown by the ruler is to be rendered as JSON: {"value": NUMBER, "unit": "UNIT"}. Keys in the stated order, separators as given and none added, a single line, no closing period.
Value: {"value": 2, "unit": "in"}
